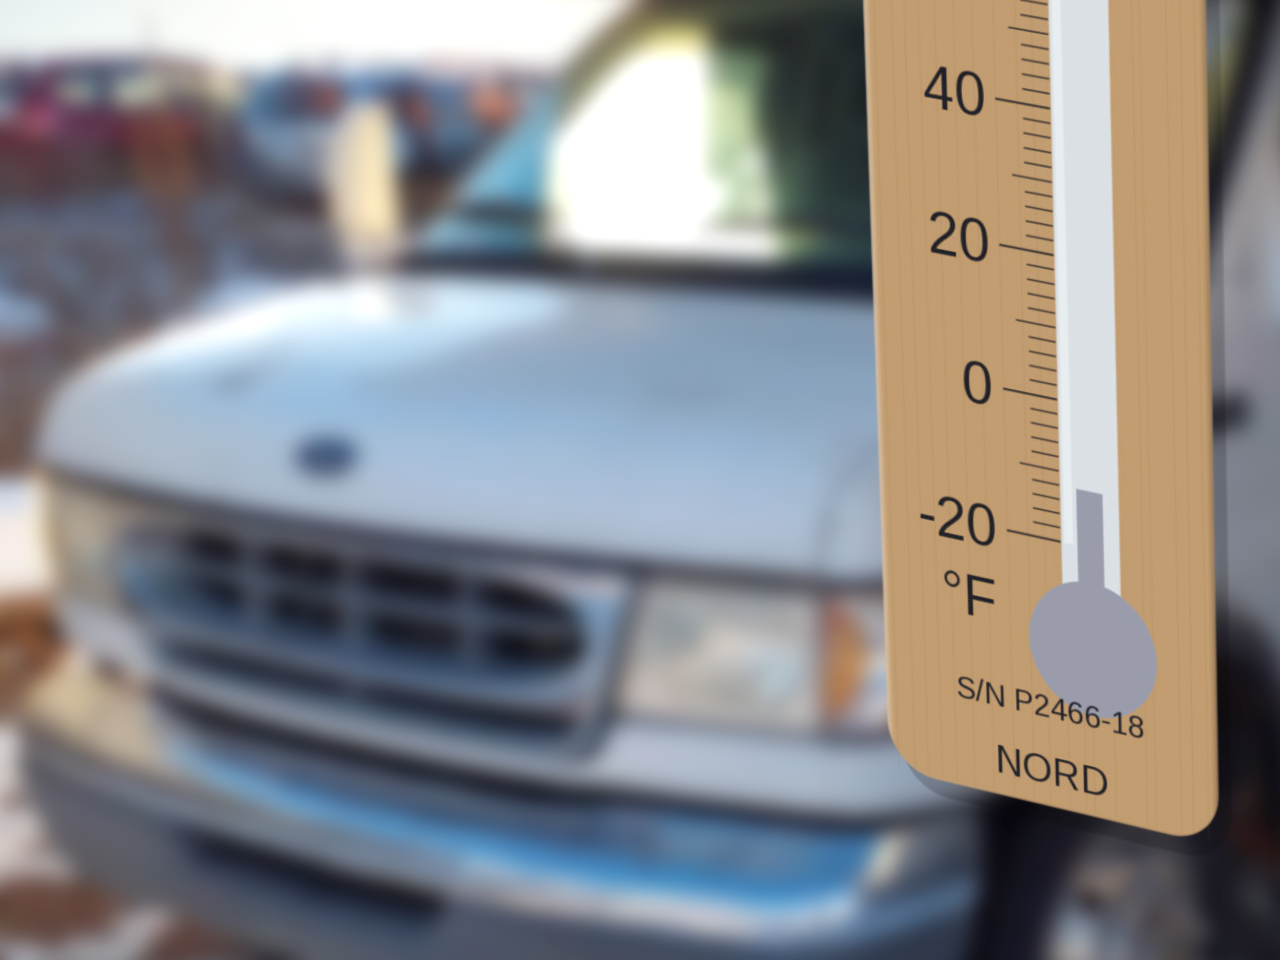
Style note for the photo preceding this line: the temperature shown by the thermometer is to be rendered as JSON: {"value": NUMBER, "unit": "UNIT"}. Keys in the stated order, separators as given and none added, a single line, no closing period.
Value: {"value": -12, "unit": "°F"}
